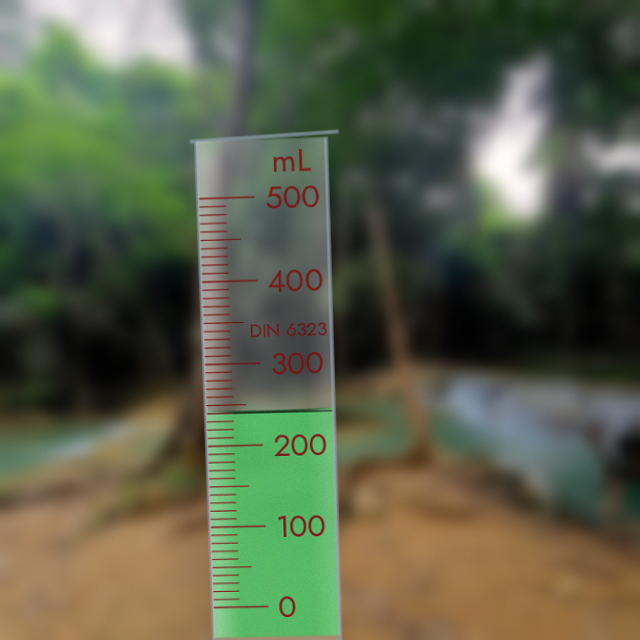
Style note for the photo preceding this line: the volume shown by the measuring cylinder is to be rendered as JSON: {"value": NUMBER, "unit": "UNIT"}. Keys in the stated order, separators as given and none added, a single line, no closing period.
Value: {"value": 240, "unit": "mL"}
